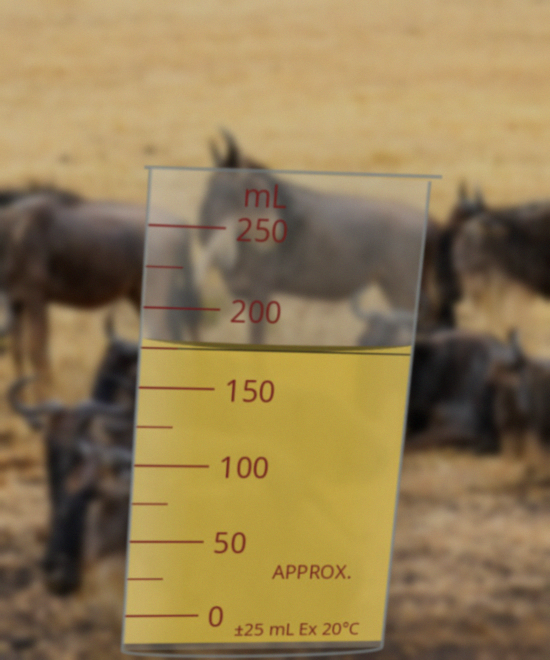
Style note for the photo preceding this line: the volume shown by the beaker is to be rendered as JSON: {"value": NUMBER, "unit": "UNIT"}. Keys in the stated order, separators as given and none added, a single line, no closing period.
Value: {"value": 175, "unit": "mL"}
